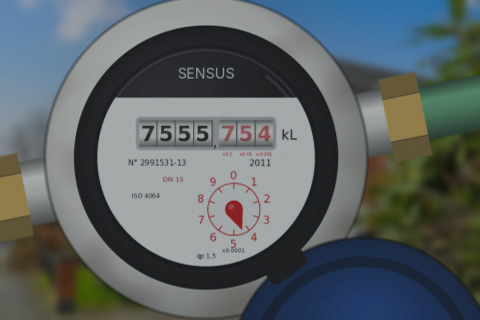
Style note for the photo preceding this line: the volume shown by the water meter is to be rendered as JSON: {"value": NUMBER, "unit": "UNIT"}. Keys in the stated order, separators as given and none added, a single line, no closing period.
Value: {"value": 7555.7544, "unit": "kL"}
